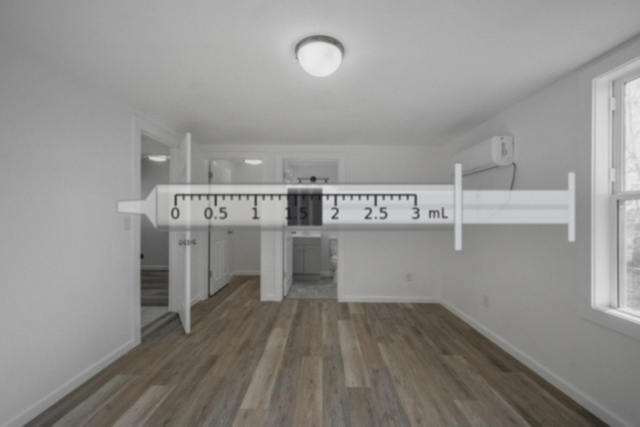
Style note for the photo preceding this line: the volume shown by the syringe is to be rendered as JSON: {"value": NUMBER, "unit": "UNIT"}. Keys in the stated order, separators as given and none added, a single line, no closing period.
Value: {"value": 1.4, "unit": "mL"}
